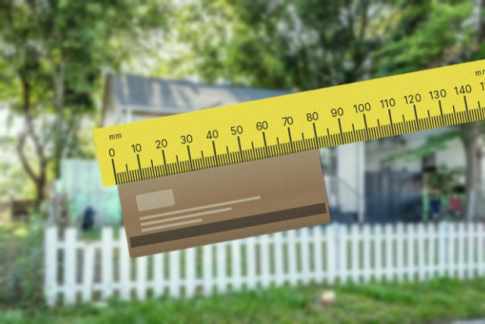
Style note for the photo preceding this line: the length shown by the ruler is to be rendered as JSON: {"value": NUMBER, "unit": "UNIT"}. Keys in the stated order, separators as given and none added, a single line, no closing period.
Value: {"value": 80, "unit": "mm"}
